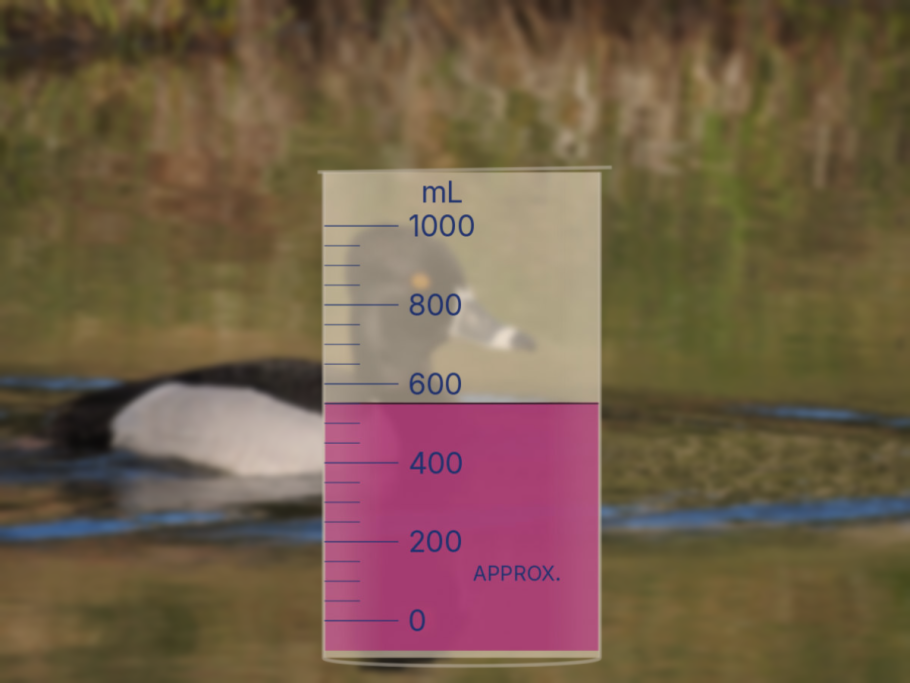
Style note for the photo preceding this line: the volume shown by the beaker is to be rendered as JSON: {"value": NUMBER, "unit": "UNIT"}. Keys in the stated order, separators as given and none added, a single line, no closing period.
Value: {"value": 550, "unit": "mL"}
